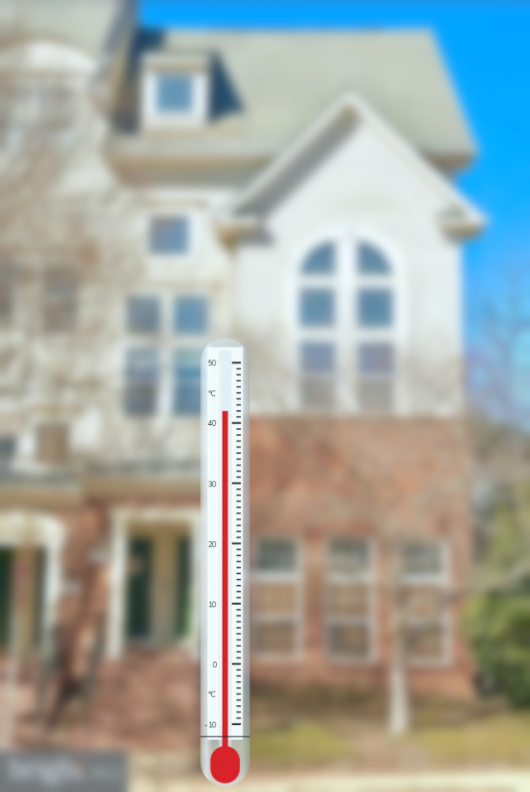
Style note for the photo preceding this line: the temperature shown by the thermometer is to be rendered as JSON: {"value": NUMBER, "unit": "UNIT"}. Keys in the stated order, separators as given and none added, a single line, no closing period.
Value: {"value": 42, "unit": "°C"}
